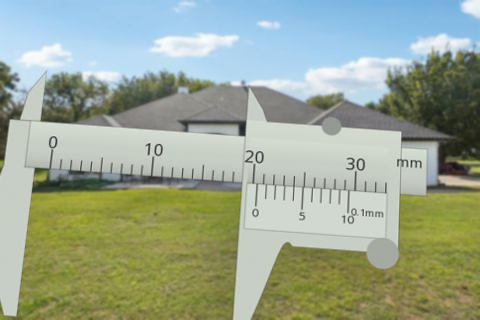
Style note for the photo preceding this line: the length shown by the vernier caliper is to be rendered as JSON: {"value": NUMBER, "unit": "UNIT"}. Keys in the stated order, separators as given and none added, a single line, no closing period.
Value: {"value": 20.4, "unit": "mm"}
